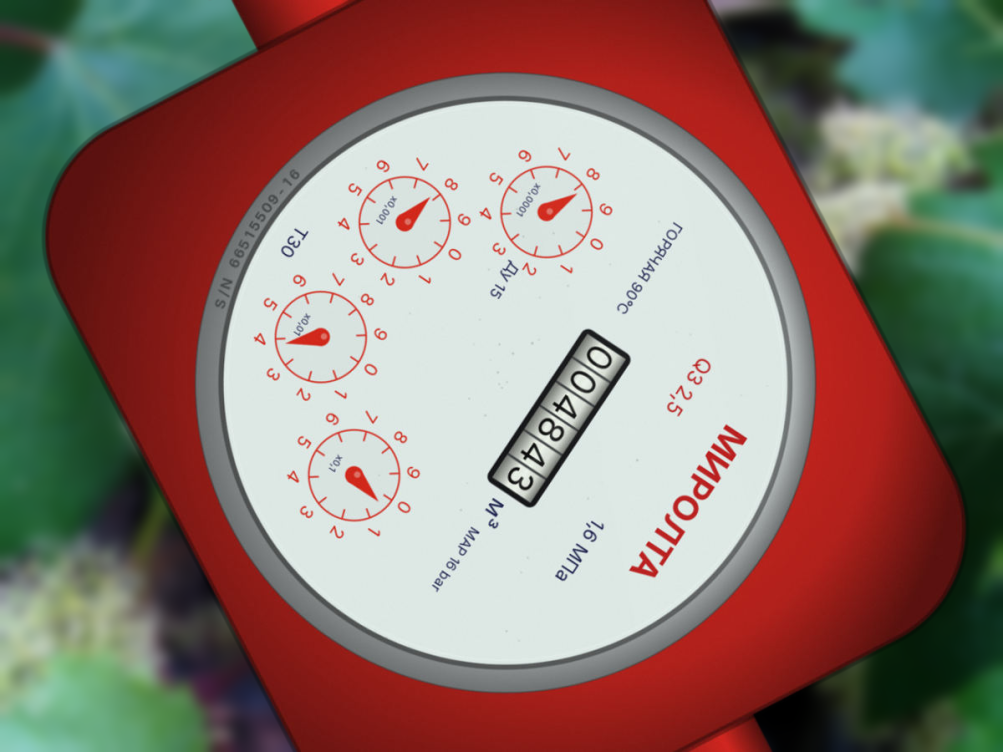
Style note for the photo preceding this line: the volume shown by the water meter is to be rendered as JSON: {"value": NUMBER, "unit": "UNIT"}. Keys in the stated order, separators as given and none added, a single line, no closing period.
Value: {"value": 4843.0378, "unit": "m³"}
